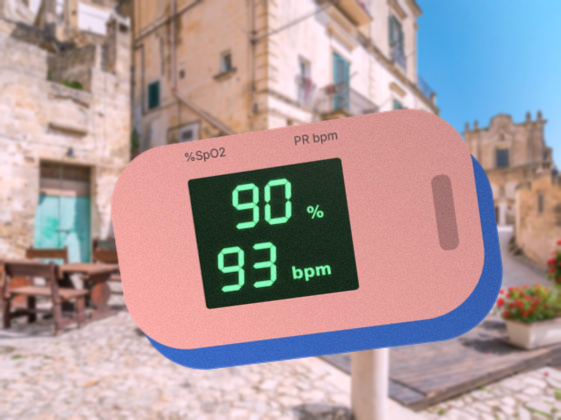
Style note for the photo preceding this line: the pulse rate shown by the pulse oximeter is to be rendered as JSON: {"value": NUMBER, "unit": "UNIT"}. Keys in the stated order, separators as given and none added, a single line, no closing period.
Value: {"value": 93, "unit": "bpm"}
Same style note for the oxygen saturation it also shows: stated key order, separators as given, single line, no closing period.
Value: {"value": 90, "unit": "%"}
